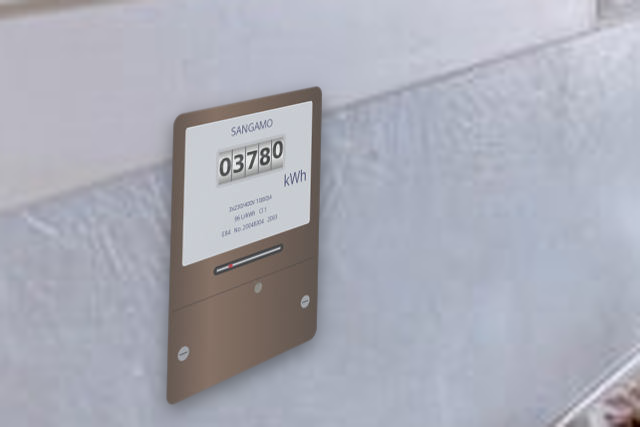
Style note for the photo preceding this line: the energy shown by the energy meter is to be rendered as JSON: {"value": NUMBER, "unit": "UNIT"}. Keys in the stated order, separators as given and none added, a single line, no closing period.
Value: {"value": 3780, "unit": "kWh"}
